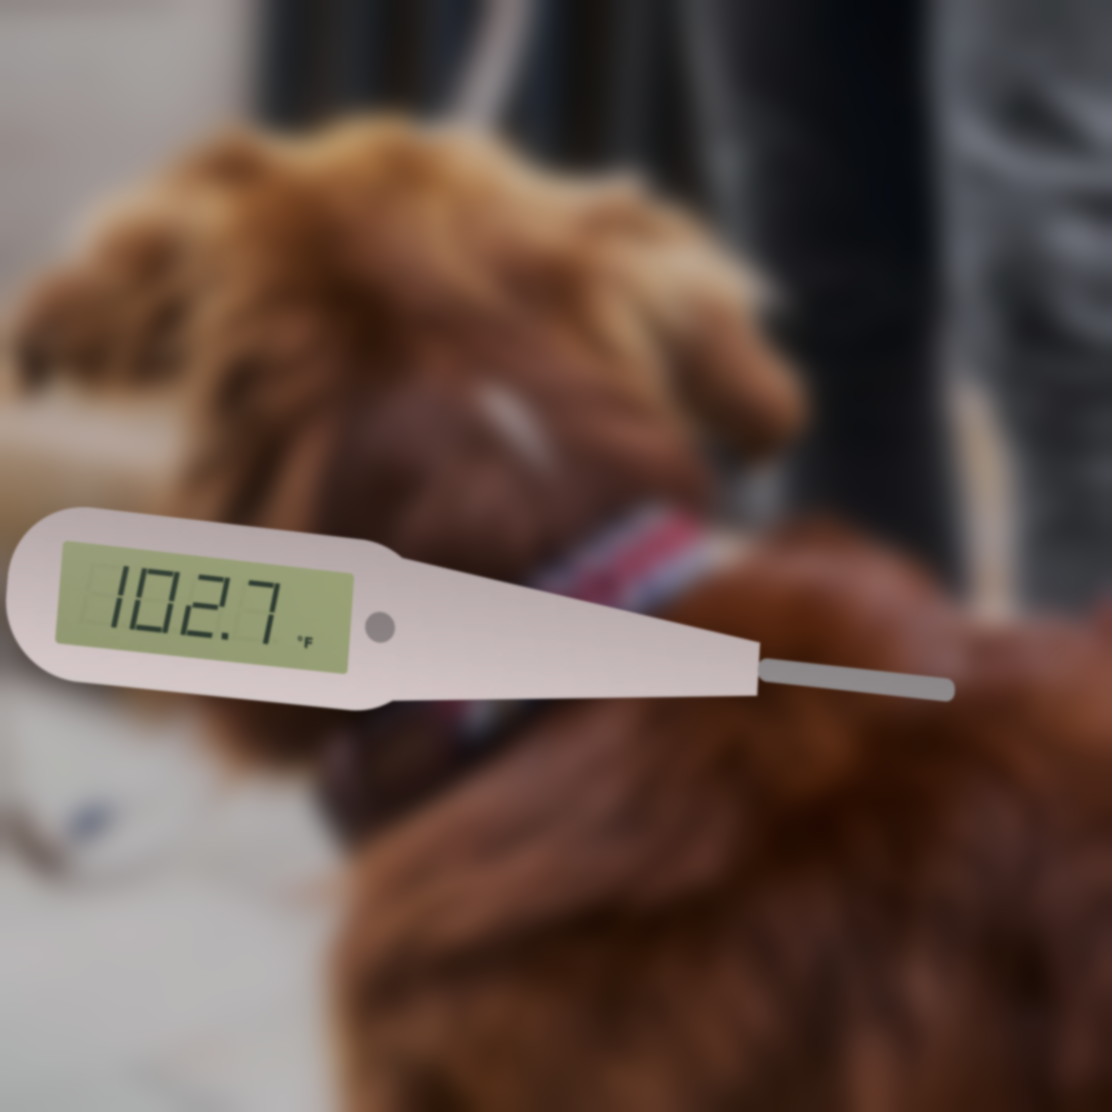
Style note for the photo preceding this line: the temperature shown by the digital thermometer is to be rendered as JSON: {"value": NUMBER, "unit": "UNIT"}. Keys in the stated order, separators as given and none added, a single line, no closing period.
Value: {"value": 102.7, "unit": "°F"}
